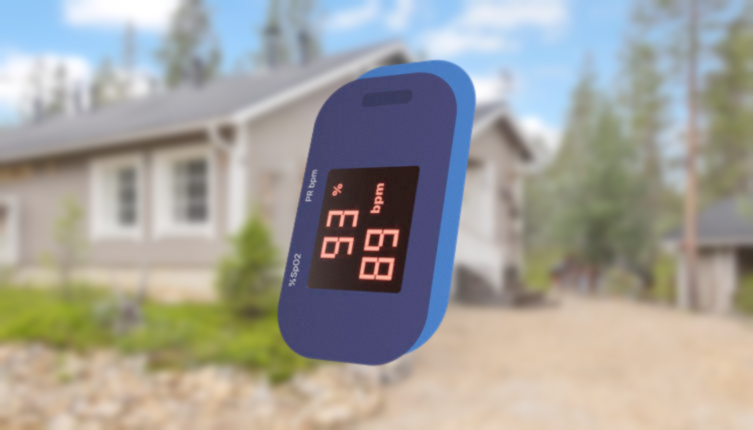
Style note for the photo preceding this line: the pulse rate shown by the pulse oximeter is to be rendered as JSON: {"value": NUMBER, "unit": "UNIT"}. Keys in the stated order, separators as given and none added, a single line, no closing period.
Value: {"value": 89, "unit": "bpm"}
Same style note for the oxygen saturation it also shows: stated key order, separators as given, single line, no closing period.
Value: {"value": 93, "unit": "%"}
